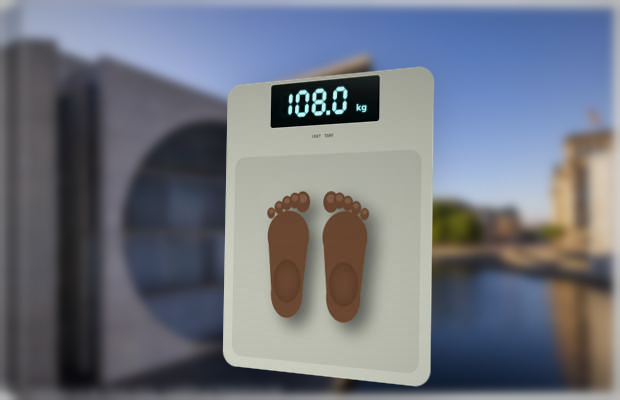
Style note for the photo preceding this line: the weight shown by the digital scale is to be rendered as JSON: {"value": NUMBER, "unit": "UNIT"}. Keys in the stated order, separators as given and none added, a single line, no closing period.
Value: {"value": 108.0, "unit": "kg"}
